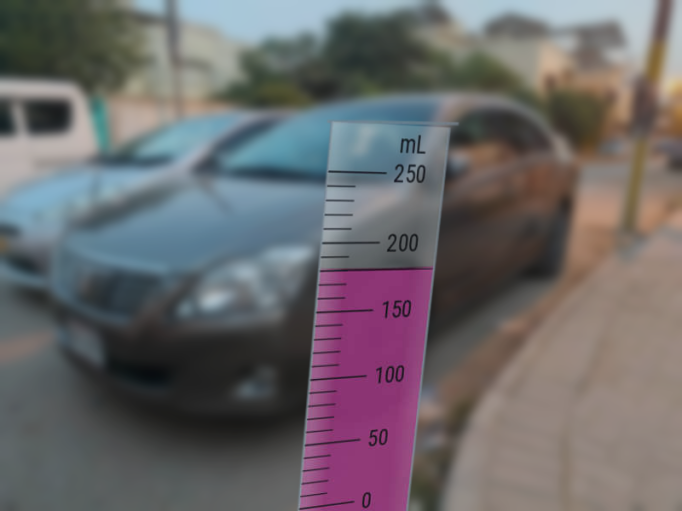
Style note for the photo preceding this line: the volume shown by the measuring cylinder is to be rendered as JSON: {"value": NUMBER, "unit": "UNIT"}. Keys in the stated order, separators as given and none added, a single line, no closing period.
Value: {"value": 180, "unit": "mL"}
